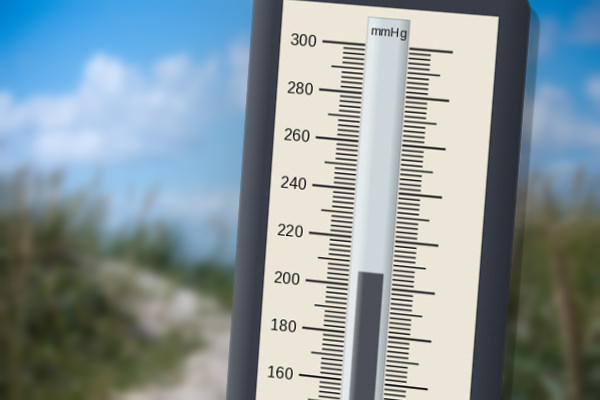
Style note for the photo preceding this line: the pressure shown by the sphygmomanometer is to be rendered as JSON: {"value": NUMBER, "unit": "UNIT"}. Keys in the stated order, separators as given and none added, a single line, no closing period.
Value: {"value": 206, "unit": "mmHg"}
